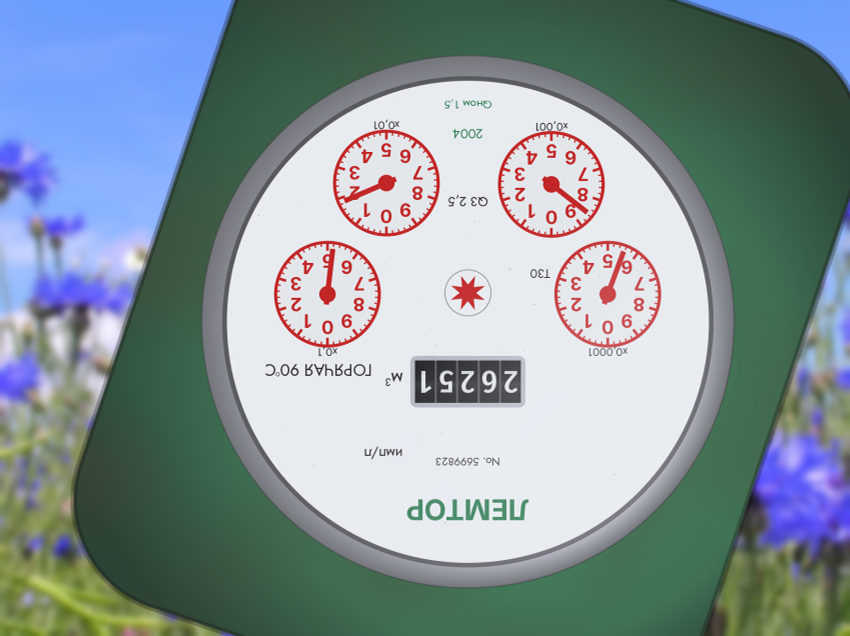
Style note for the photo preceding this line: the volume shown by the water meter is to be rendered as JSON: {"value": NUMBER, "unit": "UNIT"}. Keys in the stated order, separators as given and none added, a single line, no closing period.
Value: {"value": 26251.5185, "unit": "m³"}
